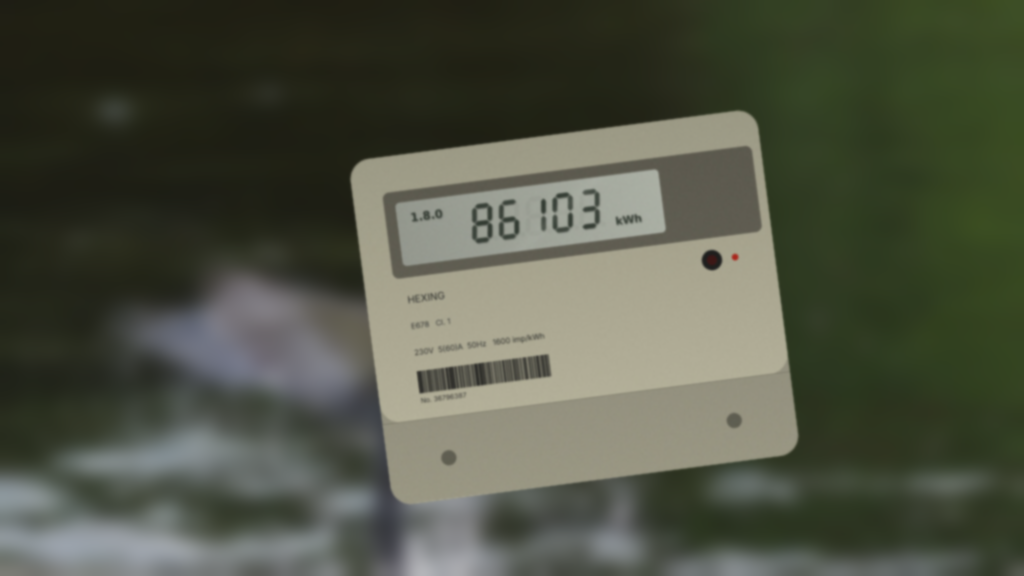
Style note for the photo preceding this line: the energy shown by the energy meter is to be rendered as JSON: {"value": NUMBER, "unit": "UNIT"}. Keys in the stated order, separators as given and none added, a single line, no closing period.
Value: {"value": 86103, "unit": "kWh"}
